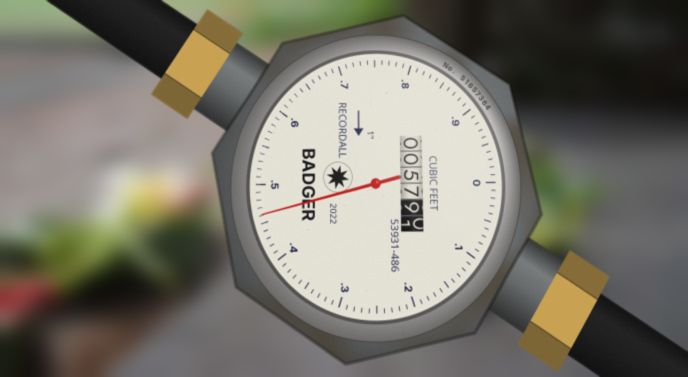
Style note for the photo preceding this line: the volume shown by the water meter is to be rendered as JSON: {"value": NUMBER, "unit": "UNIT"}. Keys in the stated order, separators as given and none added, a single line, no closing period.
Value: {"value": 5790.46, "unit": "ft³"}
